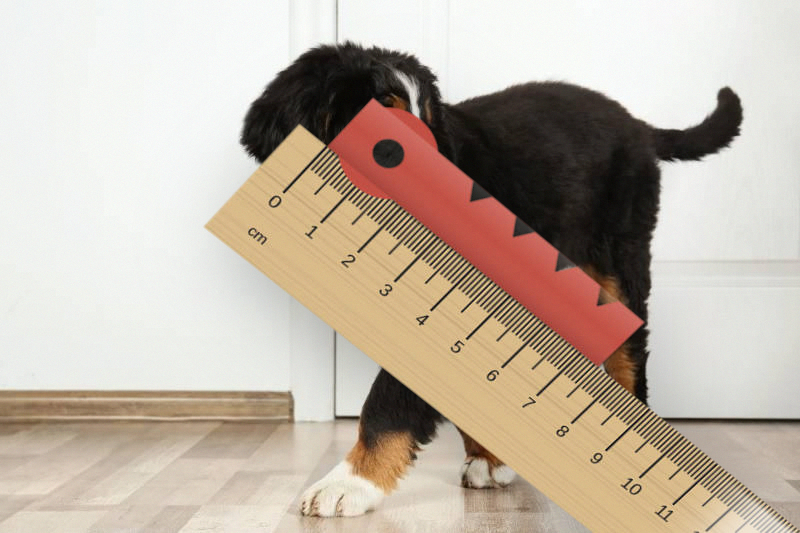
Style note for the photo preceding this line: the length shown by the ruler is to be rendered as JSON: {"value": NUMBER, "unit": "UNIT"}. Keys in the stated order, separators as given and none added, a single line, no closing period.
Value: {"value": 7.5, "unit": "cm"}
